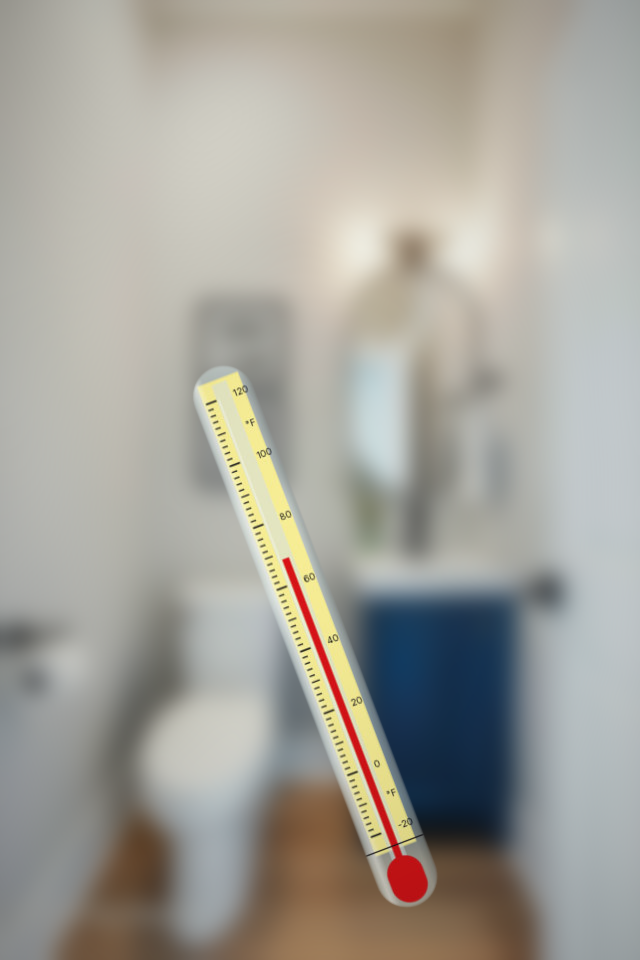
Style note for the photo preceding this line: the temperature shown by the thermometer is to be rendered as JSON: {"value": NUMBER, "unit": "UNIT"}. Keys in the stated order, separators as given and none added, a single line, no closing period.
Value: {"value": 68, "unit": "°F"}
